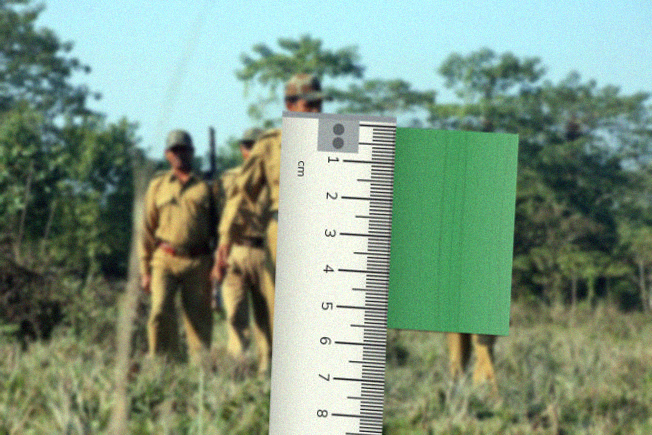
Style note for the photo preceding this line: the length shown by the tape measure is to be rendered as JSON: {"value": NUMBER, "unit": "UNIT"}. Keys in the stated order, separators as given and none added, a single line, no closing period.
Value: {"value": 5.5, "unit": "cm"}
